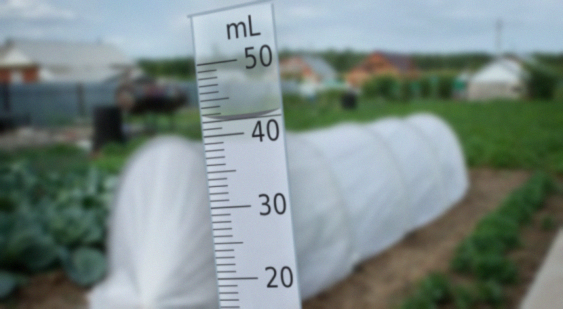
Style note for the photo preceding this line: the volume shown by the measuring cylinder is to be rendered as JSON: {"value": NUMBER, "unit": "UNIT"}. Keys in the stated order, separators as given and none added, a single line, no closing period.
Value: {"value": 42, "unit": "mL"}
